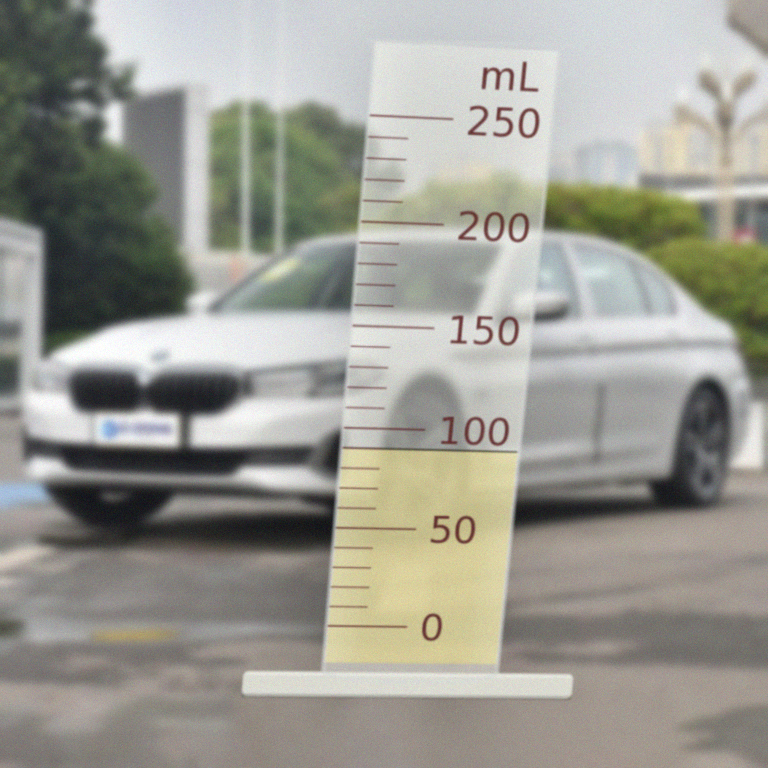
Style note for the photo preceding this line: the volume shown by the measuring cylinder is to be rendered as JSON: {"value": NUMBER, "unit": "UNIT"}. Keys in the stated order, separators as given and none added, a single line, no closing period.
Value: {"value": 90, "unit": "mL"}
